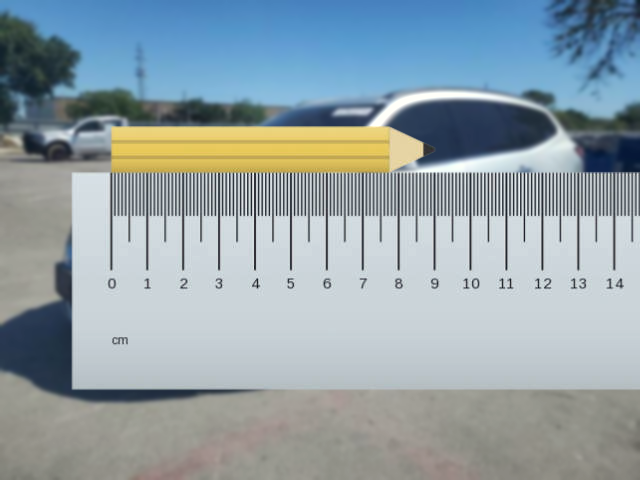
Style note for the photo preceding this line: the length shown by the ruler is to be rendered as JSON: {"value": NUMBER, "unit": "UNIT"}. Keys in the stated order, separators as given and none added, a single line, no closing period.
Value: {"value": 9, "unit": "cm"}
